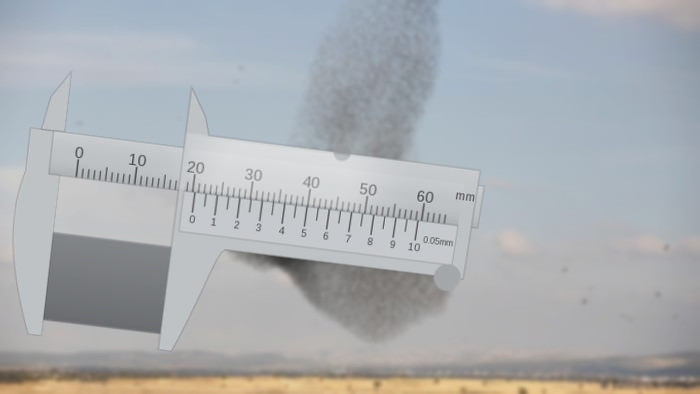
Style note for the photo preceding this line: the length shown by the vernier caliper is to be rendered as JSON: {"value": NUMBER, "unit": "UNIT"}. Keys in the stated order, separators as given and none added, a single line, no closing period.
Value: {"value": 20.4, "unit": "mm"}
